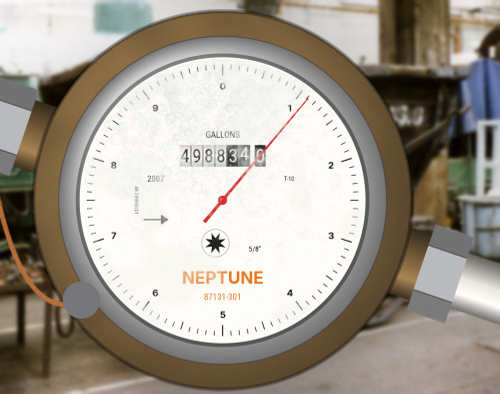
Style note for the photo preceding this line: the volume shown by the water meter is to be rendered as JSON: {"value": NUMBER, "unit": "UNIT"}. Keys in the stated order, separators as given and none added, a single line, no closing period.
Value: {"value": 4988341.1, "unit": "gal"}
